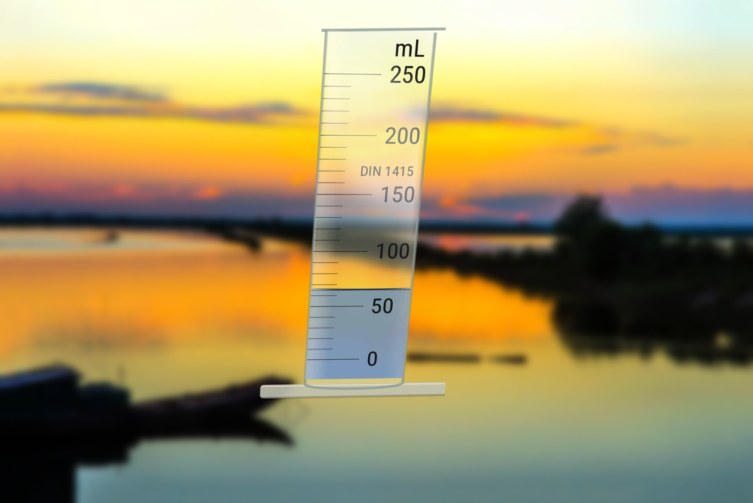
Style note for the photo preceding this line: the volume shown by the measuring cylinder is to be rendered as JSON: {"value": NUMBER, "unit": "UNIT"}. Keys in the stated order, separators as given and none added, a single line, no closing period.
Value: {"value": 65, "unit": "mL"}
